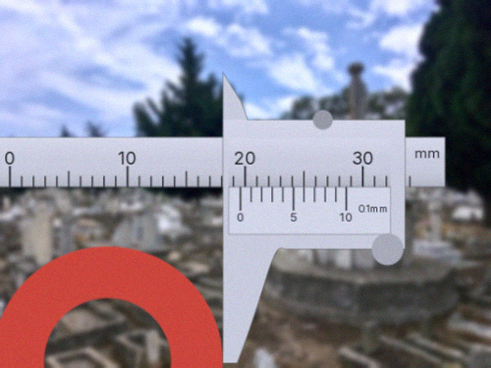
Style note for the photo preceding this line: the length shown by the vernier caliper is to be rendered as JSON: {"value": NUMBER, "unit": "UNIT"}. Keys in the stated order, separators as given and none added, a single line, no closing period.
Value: {"value": 19.6, "unit": "mm"}
